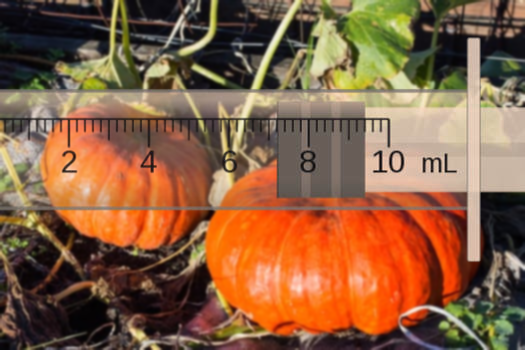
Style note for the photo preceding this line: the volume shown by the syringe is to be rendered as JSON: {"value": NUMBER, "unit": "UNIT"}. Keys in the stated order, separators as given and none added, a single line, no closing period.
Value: {"value": 7.2, "unit": "mL"}
